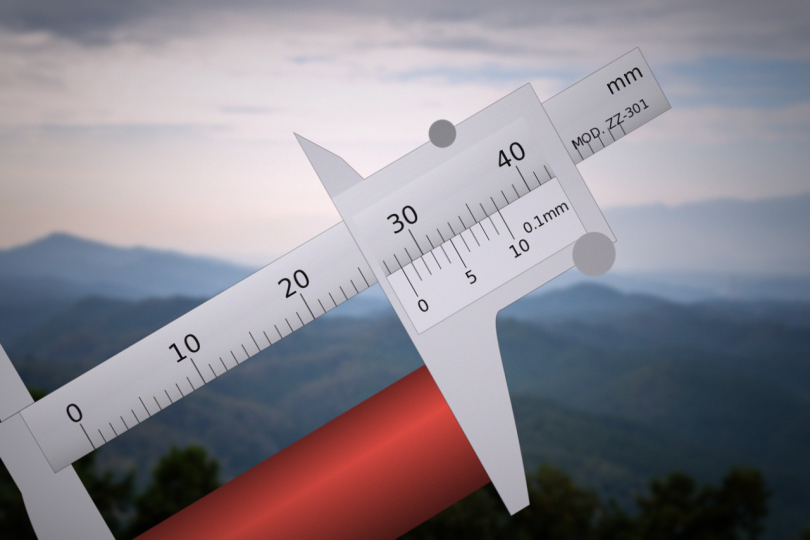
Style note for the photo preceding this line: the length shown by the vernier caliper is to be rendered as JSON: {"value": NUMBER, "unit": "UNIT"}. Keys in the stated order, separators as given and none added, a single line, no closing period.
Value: {"value": 28.0, "unit": "mm"}
